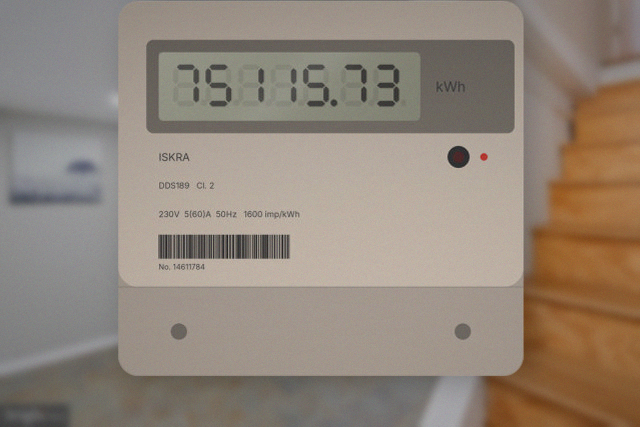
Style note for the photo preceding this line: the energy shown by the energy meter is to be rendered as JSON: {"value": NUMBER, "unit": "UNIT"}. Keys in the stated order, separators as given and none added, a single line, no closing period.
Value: {"value": 75115.73, "unit": "kWh"}
